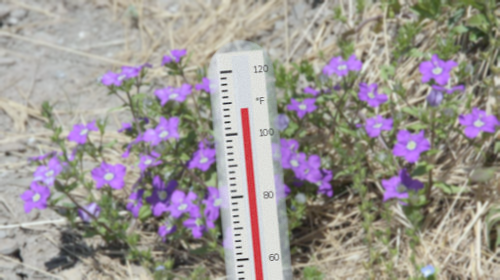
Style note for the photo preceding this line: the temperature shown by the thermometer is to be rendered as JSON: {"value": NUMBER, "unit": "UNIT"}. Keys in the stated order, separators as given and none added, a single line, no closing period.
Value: {"value": 108, "unit": "°F"}
